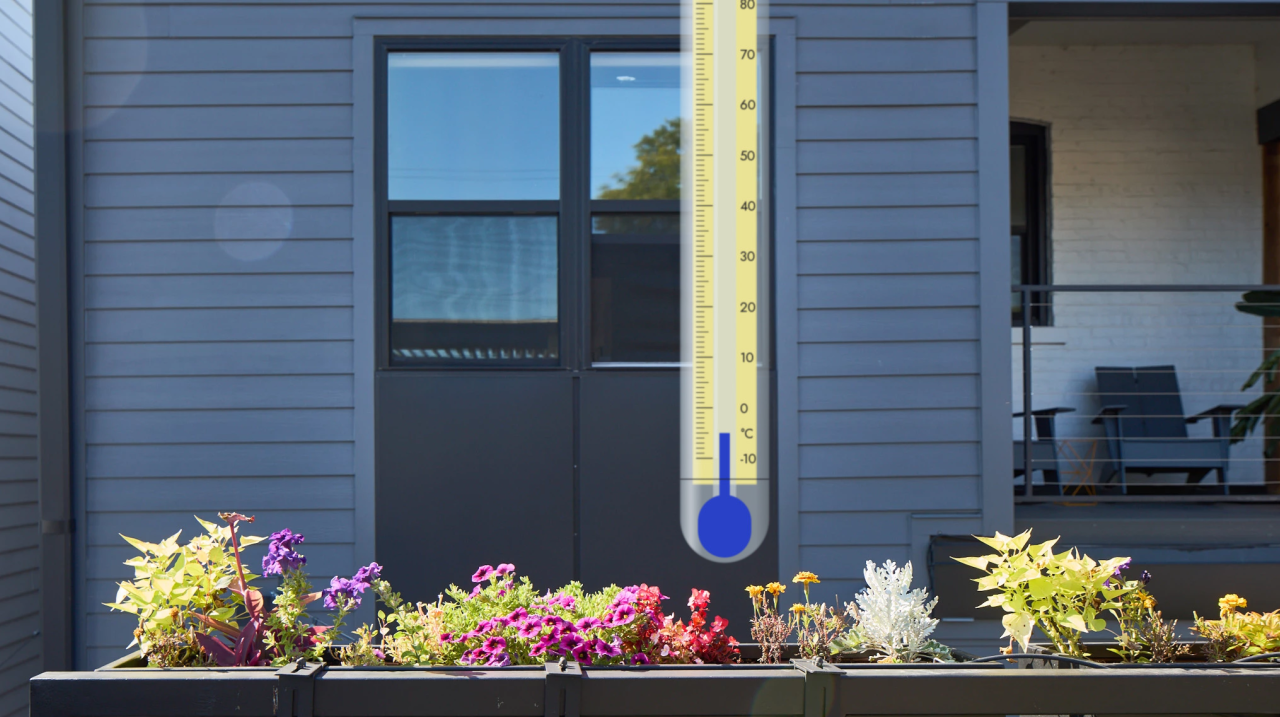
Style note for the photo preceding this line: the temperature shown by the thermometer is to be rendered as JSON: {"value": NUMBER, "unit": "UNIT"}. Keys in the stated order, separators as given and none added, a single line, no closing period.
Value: {"value": -5, "unit": "°C"}
